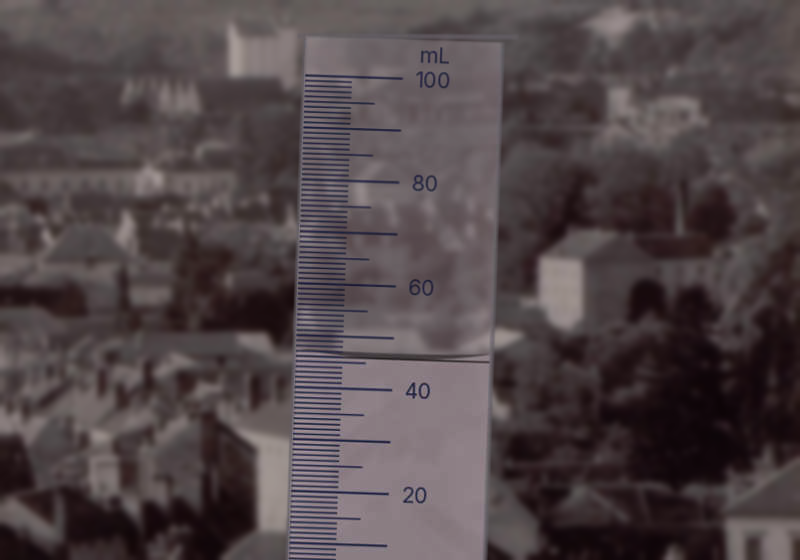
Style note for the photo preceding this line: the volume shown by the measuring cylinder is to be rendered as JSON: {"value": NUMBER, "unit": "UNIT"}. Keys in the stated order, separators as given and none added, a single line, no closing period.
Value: {"value": 46, "unit": "mL"}
